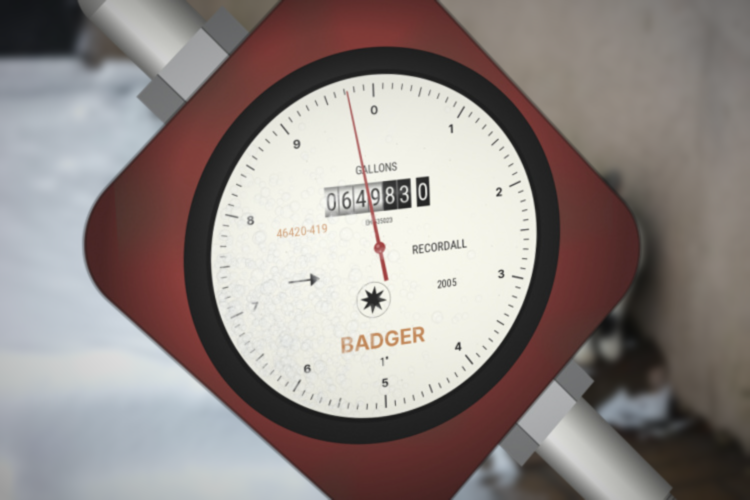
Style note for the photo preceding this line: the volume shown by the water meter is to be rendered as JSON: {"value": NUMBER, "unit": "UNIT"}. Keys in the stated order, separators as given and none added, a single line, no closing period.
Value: {"value": 649829.7, "unit": "gal"}
